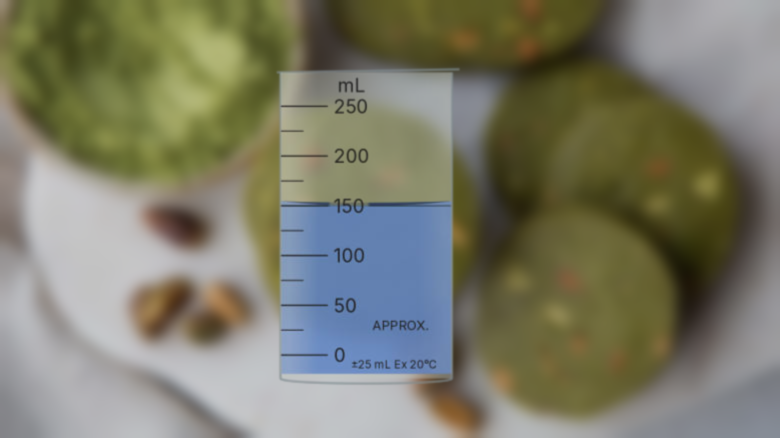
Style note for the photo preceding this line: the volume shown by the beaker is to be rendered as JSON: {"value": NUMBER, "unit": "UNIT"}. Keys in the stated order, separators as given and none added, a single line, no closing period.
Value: {"value": 150, "unit": "mL"}
